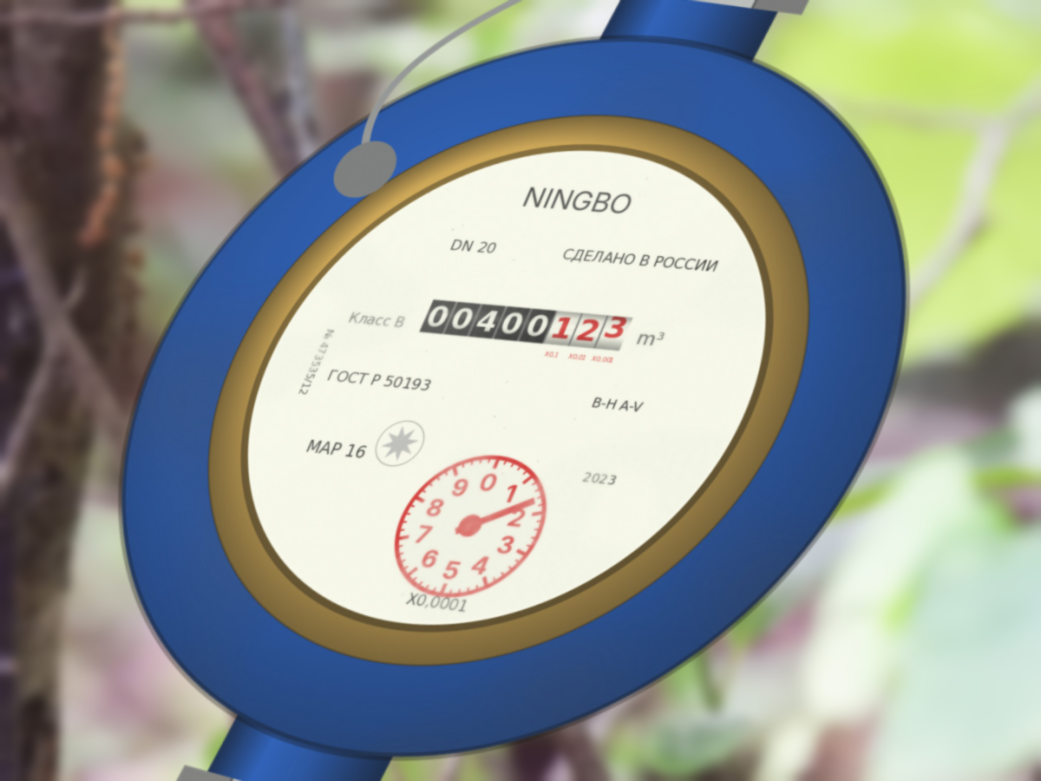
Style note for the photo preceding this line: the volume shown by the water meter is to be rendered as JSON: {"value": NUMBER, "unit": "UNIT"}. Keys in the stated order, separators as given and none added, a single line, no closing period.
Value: {"value": 400.1231, "unit": "m³"}
